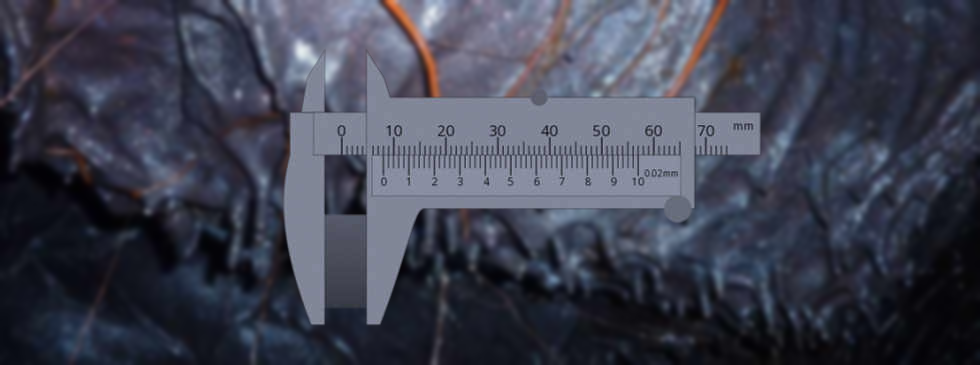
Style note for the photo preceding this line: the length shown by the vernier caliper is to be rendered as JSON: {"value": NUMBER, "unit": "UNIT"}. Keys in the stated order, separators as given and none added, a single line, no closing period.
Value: {"value": 8.0, "unit": "mm"}
